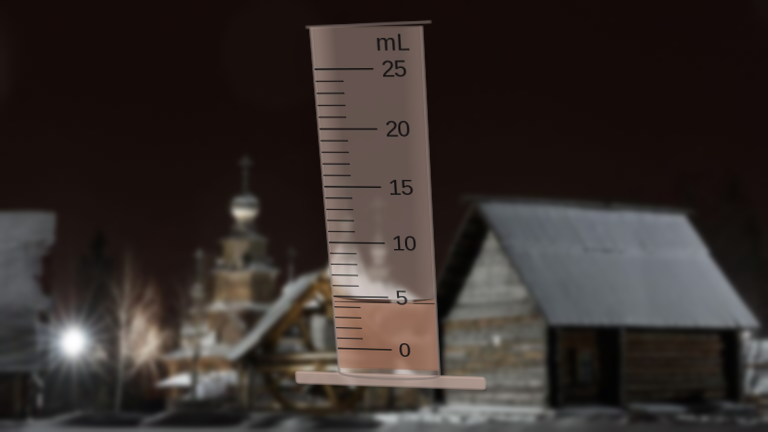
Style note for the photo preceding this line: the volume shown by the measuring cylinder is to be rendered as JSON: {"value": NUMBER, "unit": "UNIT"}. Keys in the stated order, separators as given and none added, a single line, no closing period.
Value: {"value": 4.5, "unit": "mL"}
